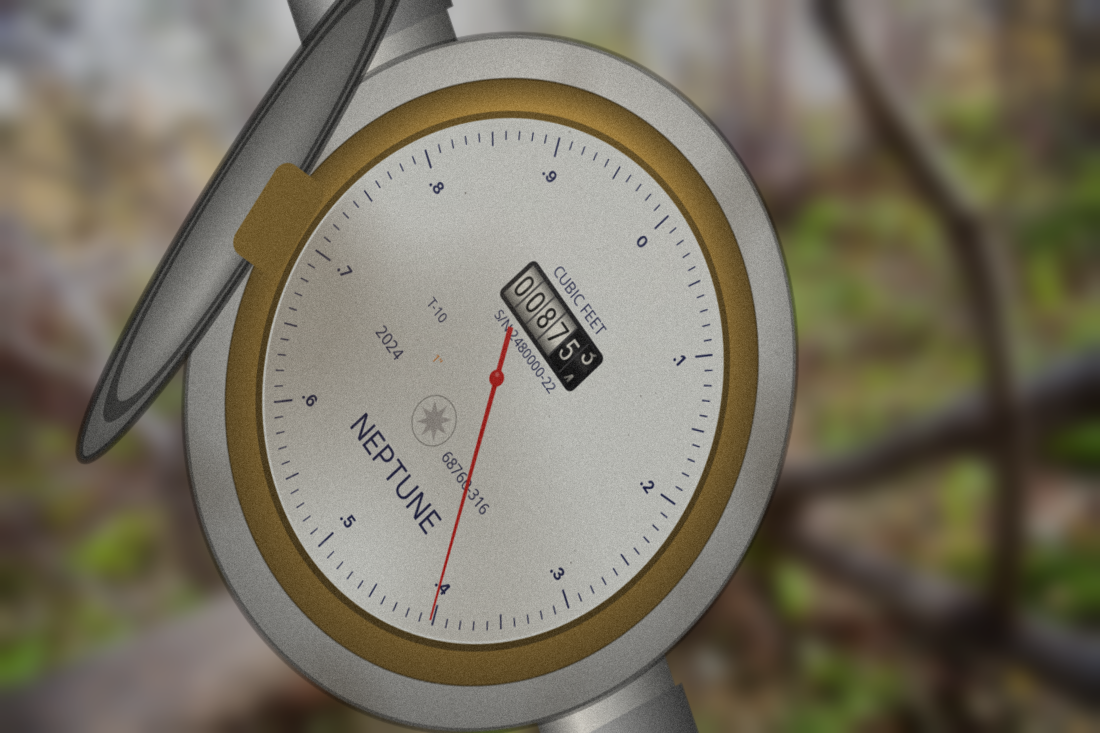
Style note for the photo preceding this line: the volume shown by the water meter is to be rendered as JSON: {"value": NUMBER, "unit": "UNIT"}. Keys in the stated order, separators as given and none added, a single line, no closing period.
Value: {"value": 8753.40, "unit": "ft³"}
